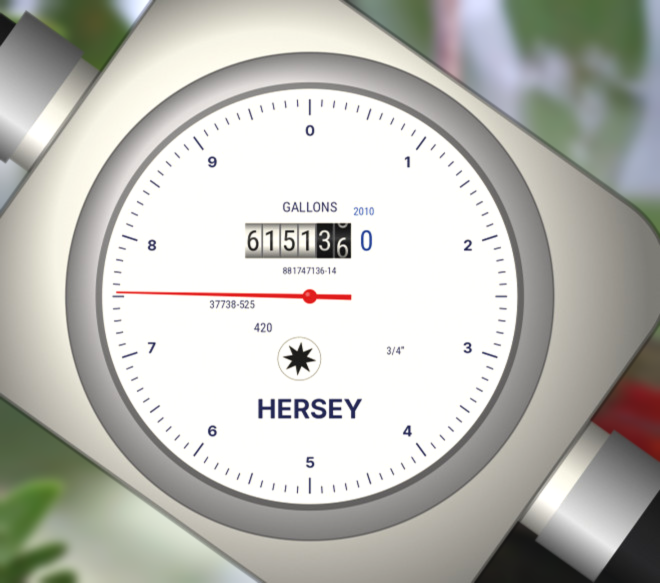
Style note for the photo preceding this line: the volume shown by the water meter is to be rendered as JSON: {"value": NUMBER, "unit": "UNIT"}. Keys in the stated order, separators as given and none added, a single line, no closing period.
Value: {"value": 6151357.5, "unit": "gal"}
